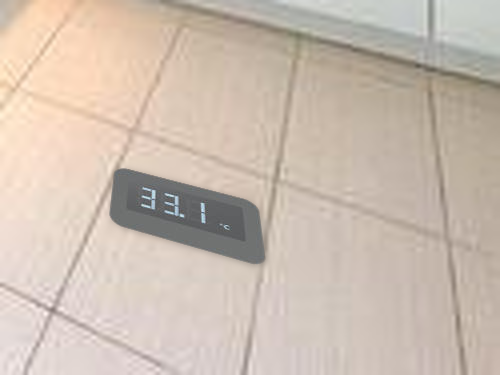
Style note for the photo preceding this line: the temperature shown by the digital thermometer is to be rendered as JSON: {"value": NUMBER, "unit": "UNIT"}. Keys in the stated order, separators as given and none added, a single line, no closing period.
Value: {"value": 33.1, "unit": "°C"}
